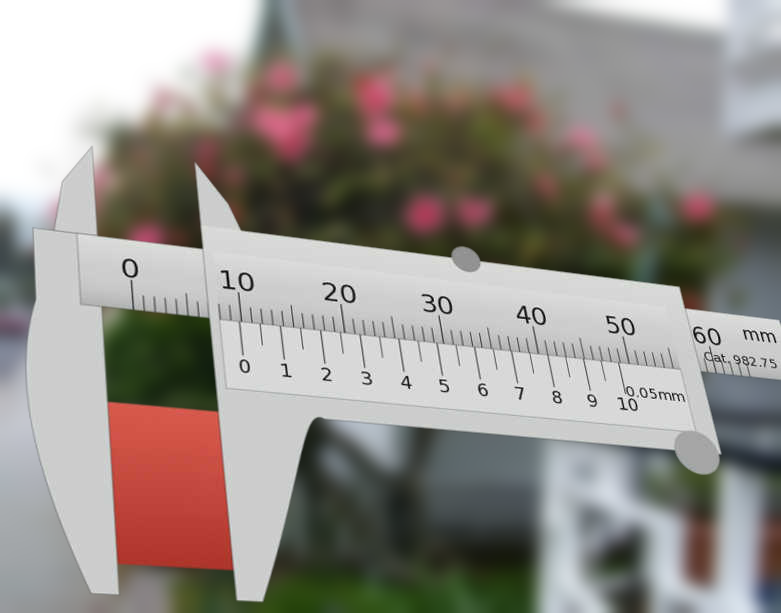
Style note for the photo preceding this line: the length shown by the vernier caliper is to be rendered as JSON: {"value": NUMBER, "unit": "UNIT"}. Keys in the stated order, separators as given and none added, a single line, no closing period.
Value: {"value": 9.8, "unit": "mm"}
